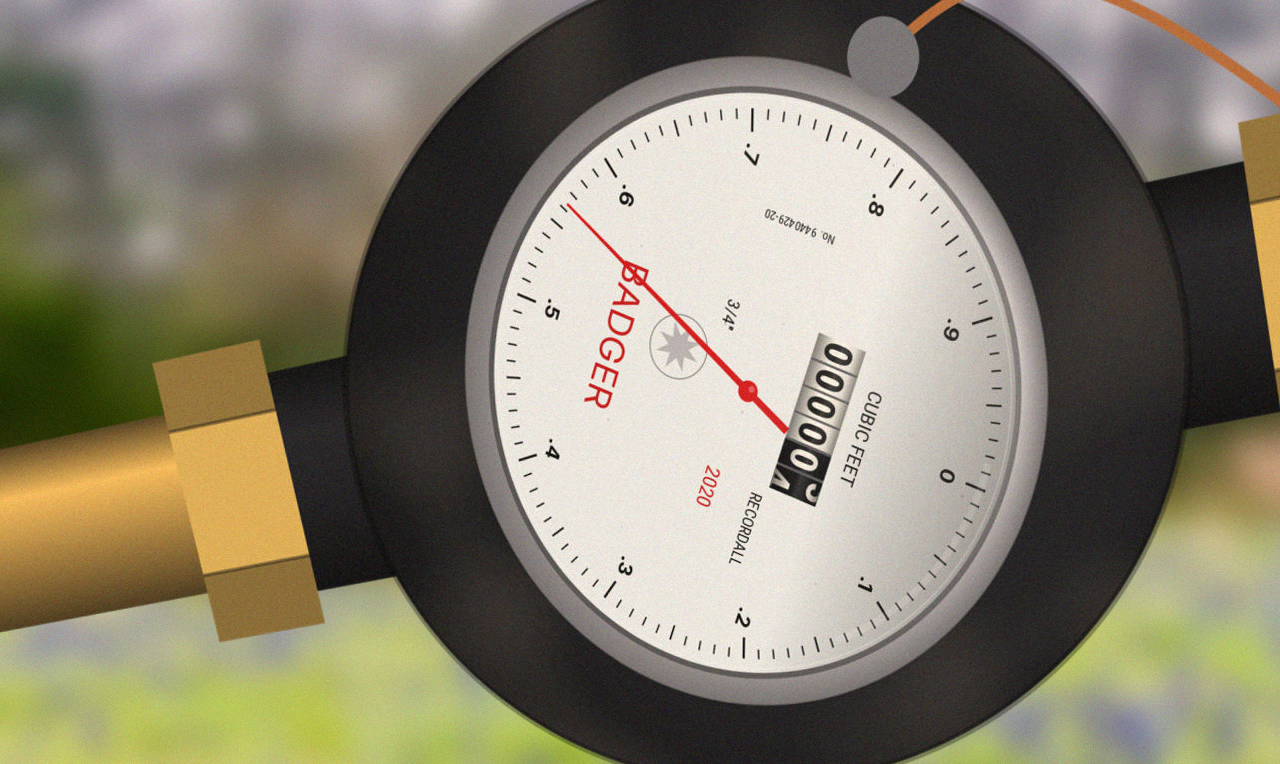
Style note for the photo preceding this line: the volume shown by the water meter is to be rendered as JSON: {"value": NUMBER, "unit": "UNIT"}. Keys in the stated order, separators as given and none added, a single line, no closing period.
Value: {"value": 3.56, "unit": "ft³"}
